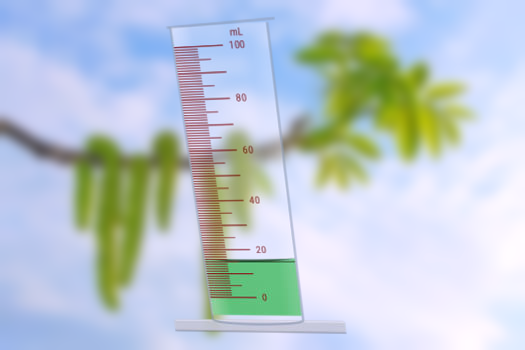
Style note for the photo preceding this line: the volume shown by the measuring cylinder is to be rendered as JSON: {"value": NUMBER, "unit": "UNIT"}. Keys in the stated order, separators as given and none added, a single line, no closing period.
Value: {"value": 15, "unit": "mL"}
